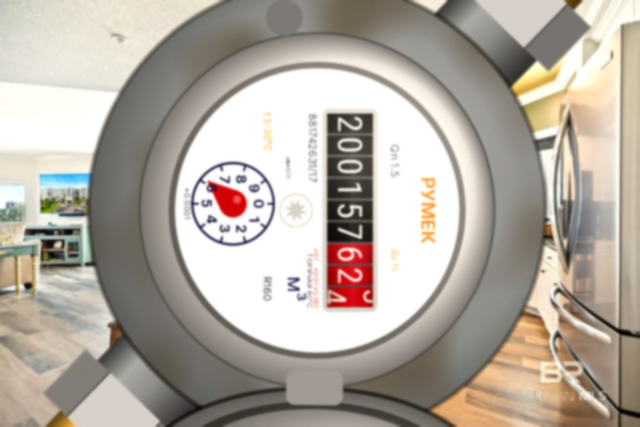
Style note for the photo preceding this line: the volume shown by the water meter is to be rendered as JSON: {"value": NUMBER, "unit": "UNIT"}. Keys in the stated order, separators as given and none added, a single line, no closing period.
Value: {"value": 200157.6236, "unit": "m³"}
